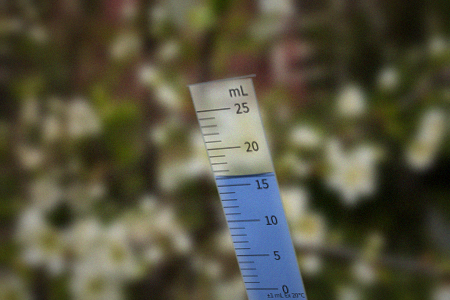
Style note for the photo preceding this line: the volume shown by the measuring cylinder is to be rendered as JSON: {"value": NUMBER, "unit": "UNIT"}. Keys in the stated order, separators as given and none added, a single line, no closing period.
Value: {"value": 16, "unit": "mL"}
